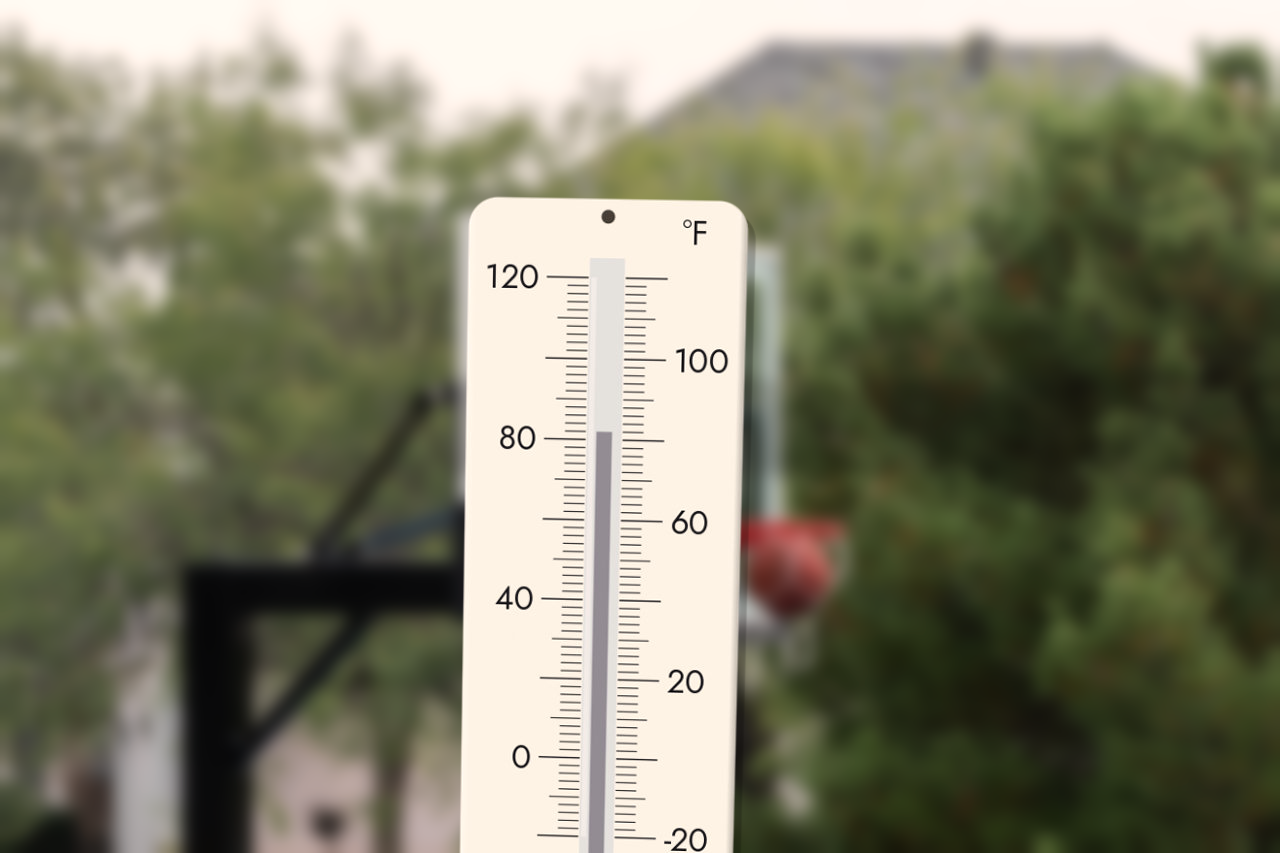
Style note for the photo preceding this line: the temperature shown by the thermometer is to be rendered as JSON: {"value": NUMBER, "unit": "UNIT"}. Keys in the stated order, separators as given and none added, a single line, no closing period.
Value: {"value": 82, "unit": "°F"}
